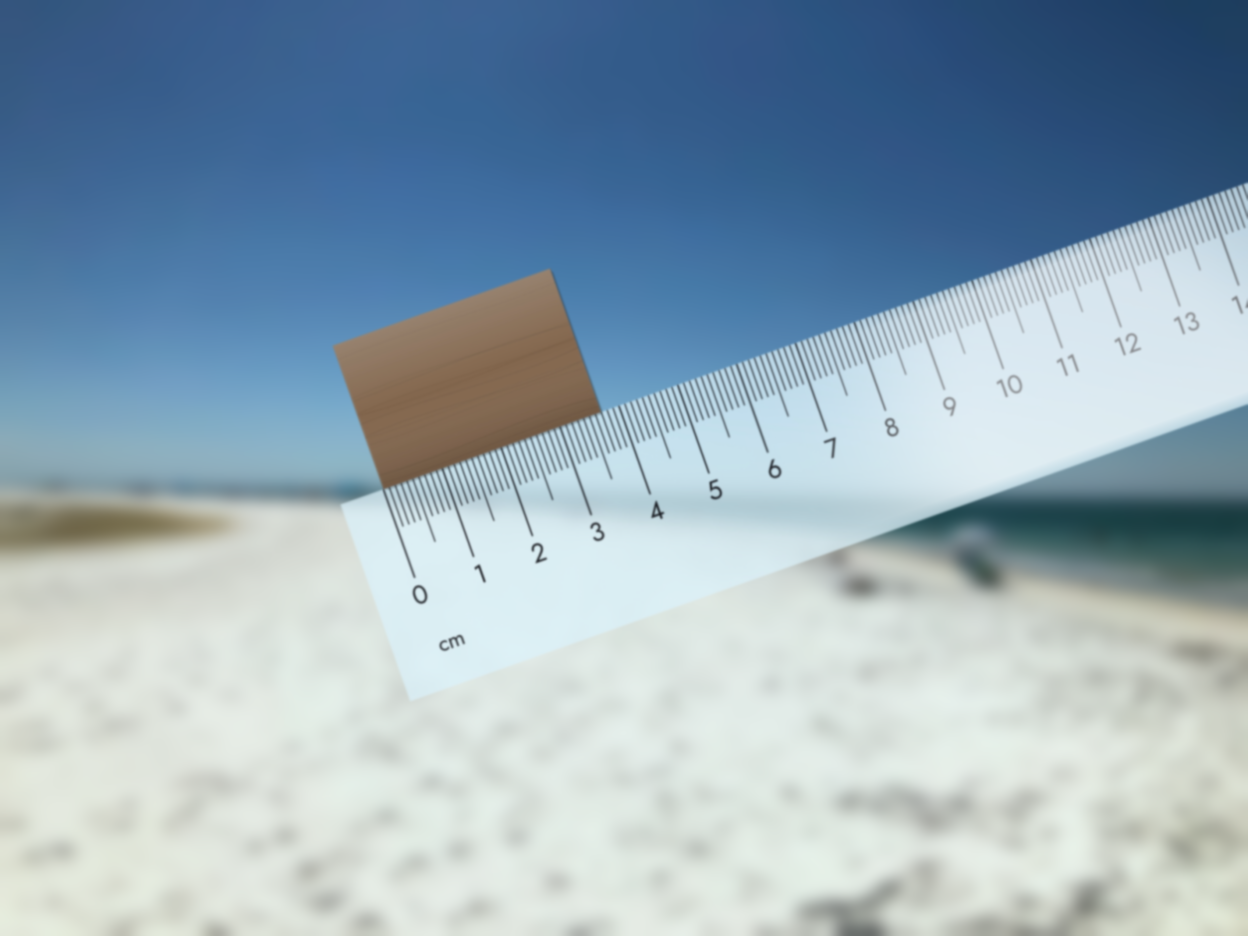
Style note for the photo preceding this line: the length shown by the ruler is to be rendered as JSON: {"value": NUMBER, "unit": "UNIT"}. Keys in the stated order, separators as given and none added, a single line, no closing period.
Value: {"value": 3.7, "unit": "cm"}
